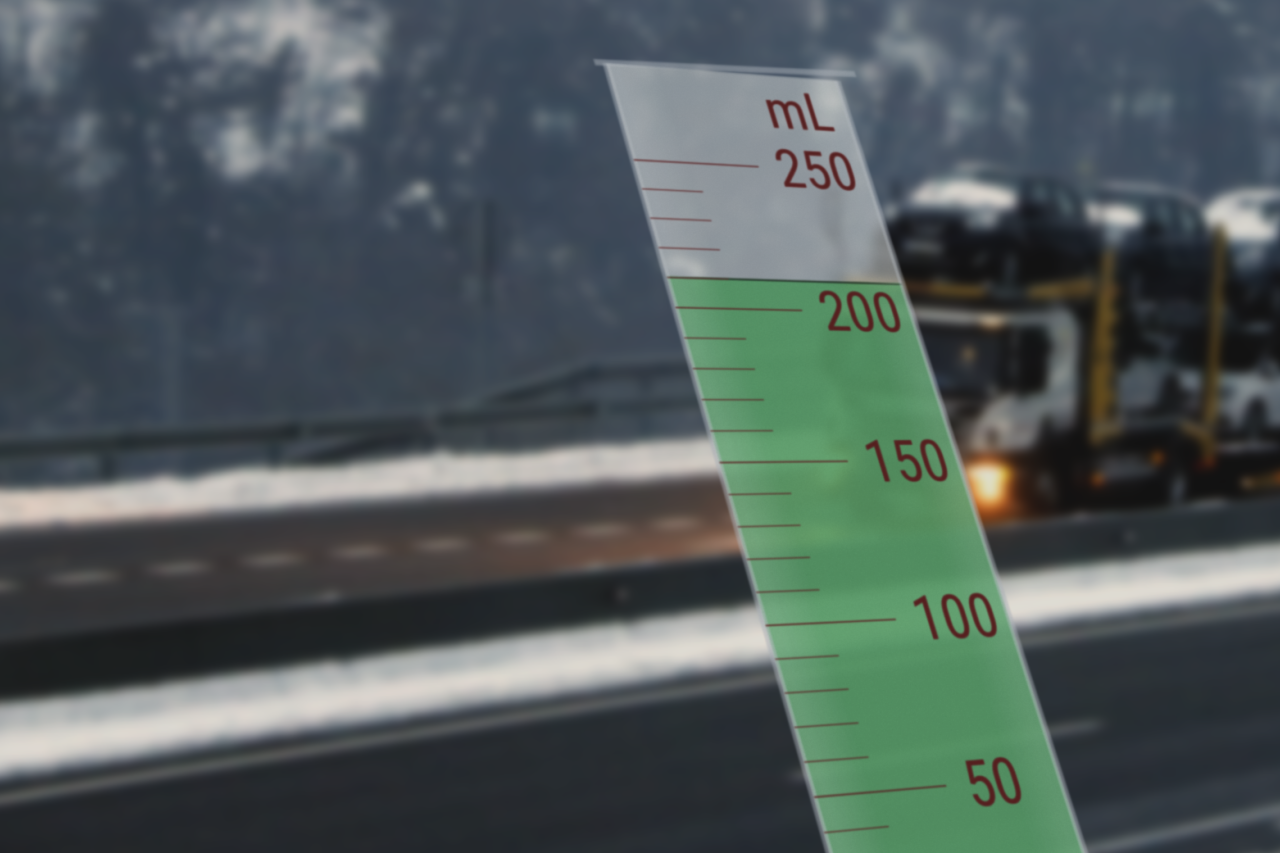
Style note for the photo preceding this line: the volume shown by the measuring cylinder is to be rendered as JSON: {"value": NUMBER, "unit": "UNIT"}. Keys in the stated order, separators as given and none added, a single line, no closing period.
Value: {"value": 210, "unit": "mL"}
